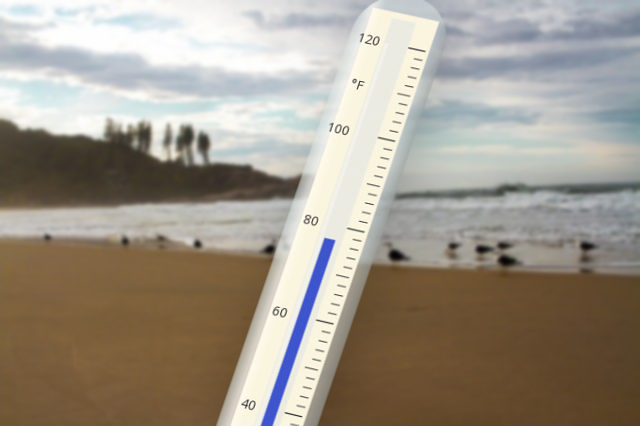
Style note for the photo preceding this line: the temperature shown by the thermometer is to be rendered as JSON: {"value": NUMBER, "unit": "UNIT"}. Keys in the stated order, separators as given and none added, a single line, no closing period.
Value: {"value": 77, "unit": "°F"}
